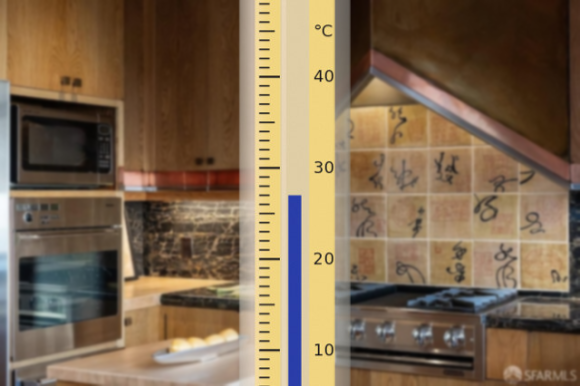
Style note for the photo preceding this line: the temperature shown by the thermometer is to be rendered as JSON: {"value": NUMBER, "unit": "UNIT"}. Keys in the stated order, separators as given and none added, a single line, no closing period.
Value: {"value": 27, "unit": "°C"}
